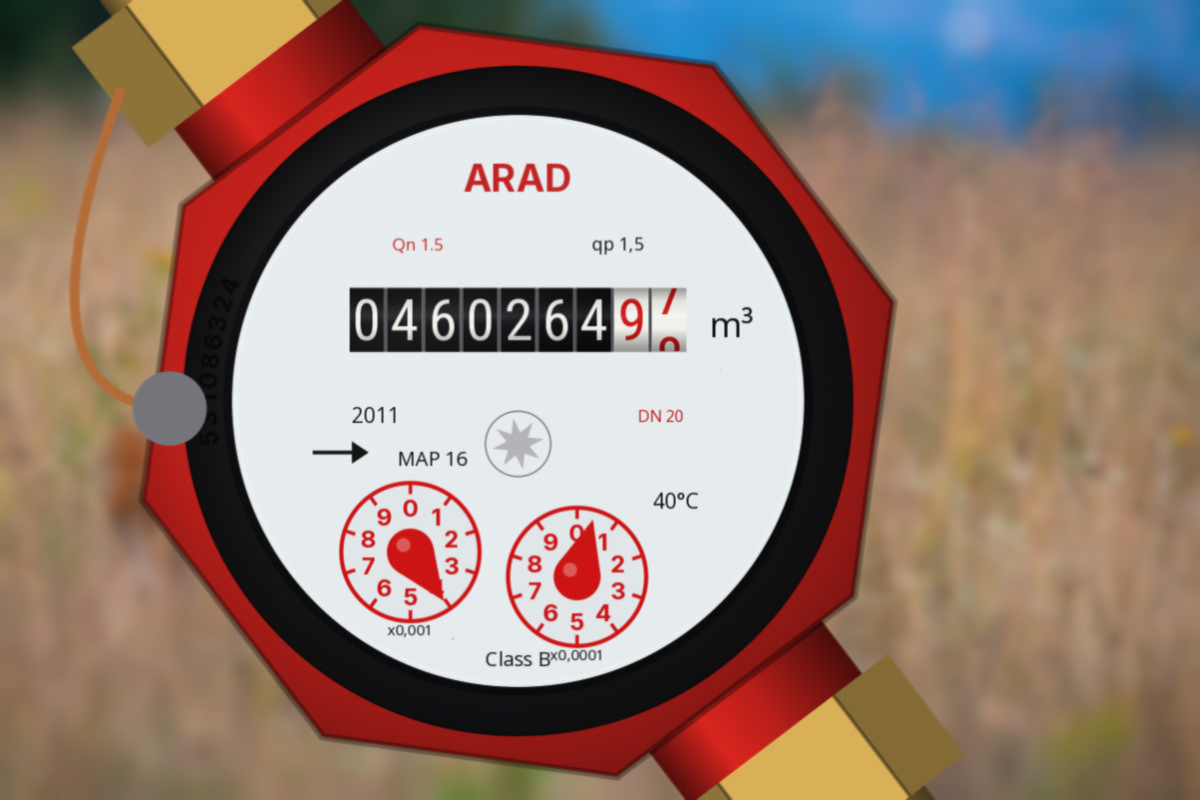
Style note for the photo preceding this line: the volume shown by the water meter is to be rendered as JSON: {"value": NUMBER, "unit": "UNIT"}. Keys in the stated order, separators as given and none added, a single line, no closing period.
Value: {"value": 460264.9740, "unit": "m³"}
